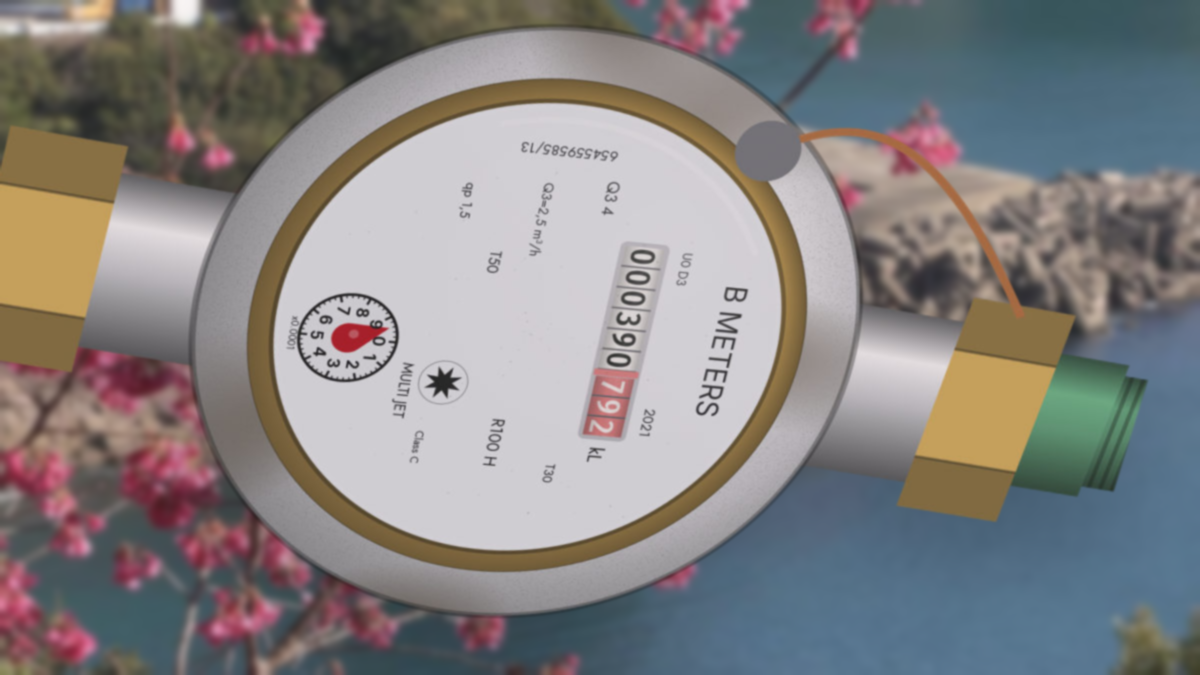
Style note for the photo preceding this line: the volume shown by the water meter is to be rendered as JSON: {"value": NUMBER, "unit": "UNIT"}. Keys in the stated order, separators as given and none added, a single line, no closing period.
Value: {"value": 390.7919, "unit": "kL"}
